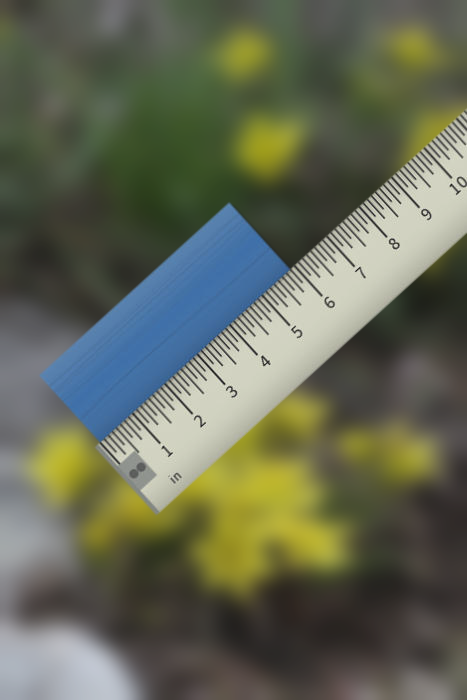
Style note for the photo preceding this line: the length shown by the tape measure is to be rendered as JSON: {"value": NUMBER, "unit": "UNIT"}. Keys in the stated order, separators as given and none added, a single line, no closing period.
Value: {"value": 5.875, "unit": "in"}
